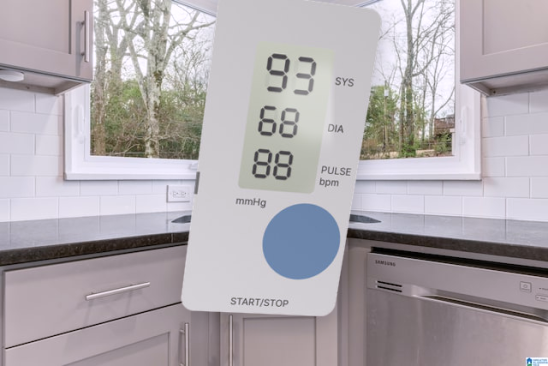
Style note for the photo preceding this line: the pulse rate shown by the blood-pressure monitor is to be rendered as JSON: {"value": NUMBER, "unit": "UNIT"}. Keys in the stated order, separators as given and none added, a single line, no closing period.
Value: {"value": 88, "unit": "bpm"}
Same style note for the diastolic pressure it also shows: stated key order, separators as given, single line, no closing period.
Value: {"value": 68, "unit": "mmHg"}
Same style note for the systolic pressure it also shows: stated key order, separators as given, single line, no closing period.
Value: {"value": 93, "unit": "mmHg"}
